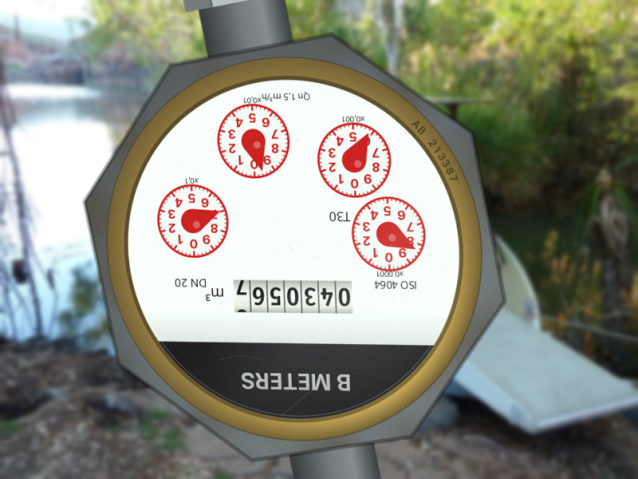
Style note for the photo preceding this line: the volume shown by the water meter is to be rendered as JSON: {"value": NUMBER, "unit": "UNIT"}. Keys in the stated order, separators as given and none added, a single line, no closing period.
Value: {"value": 430566.6958, "unit": "m³"}
